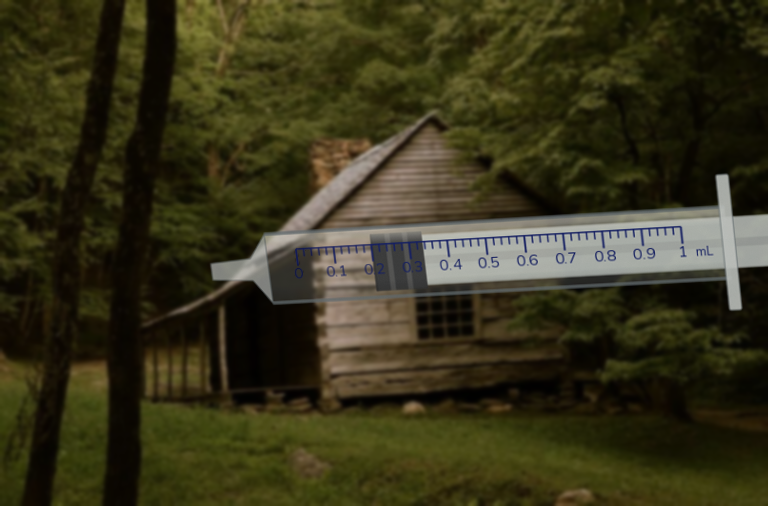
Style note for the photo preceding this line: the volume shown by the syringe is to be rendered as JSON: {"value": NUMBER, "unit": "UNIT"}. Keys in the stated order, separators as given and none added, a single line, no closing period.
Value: {"value": 0.2, "unit": "mL"}
